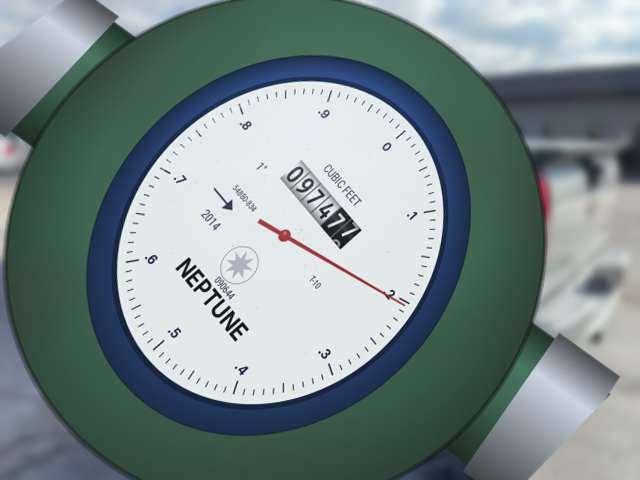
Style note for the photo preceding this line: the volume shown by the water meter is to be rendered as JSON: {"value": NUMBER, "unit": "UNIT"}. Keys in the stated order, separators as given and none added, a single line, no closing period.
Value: {"value": 97477.20, "unit": "ft³"}
